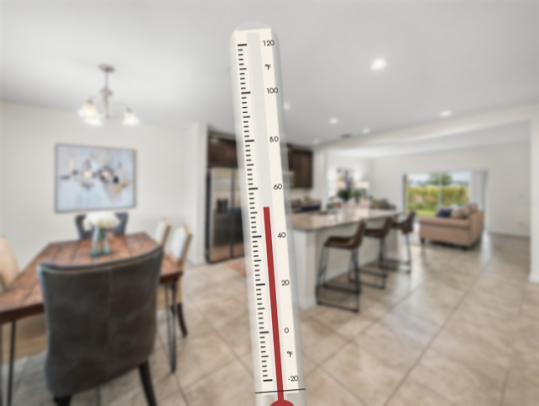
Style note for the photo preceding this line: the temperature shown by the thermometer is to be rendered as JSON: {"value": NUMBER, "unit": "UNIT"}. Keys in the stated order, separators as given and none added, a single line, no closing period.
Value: {"value": 52, "unit": "°F"}
